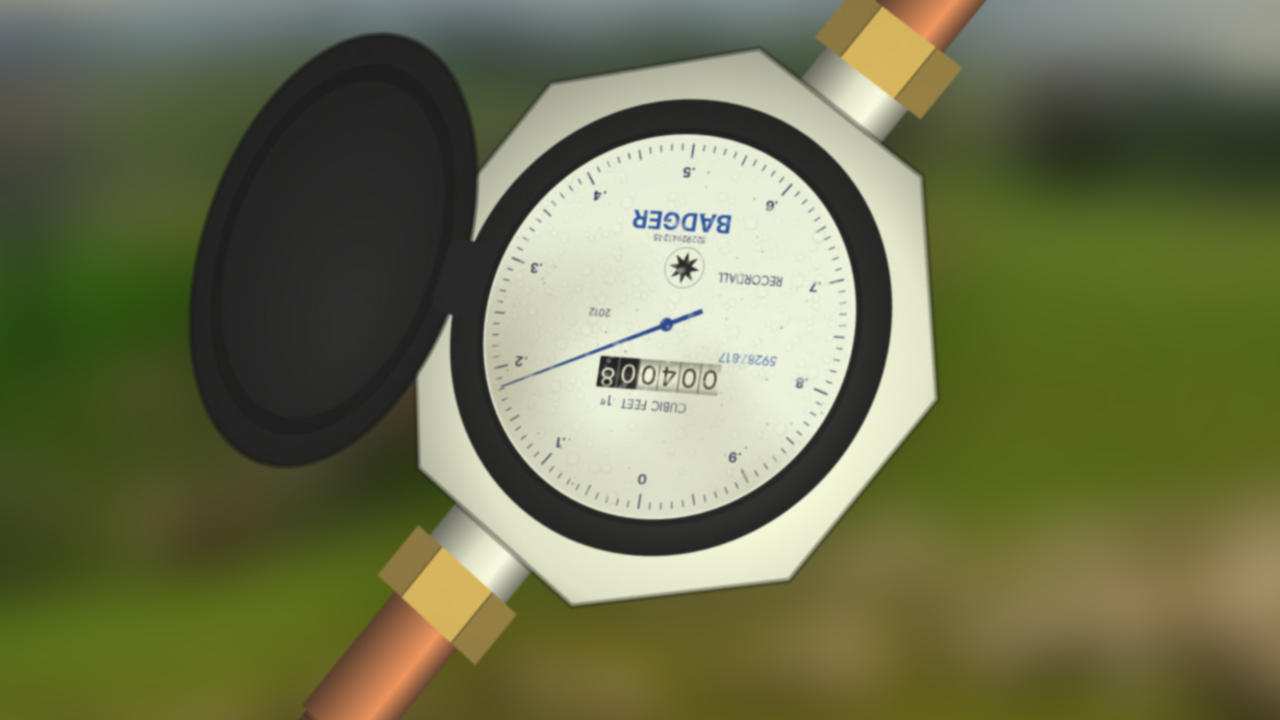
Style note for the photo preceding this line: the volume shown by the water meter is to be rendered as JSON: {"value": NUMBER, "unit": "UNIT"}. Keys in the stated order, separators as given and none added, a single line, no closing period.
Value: {"value": 4008.18, "unit": "ft³"}
